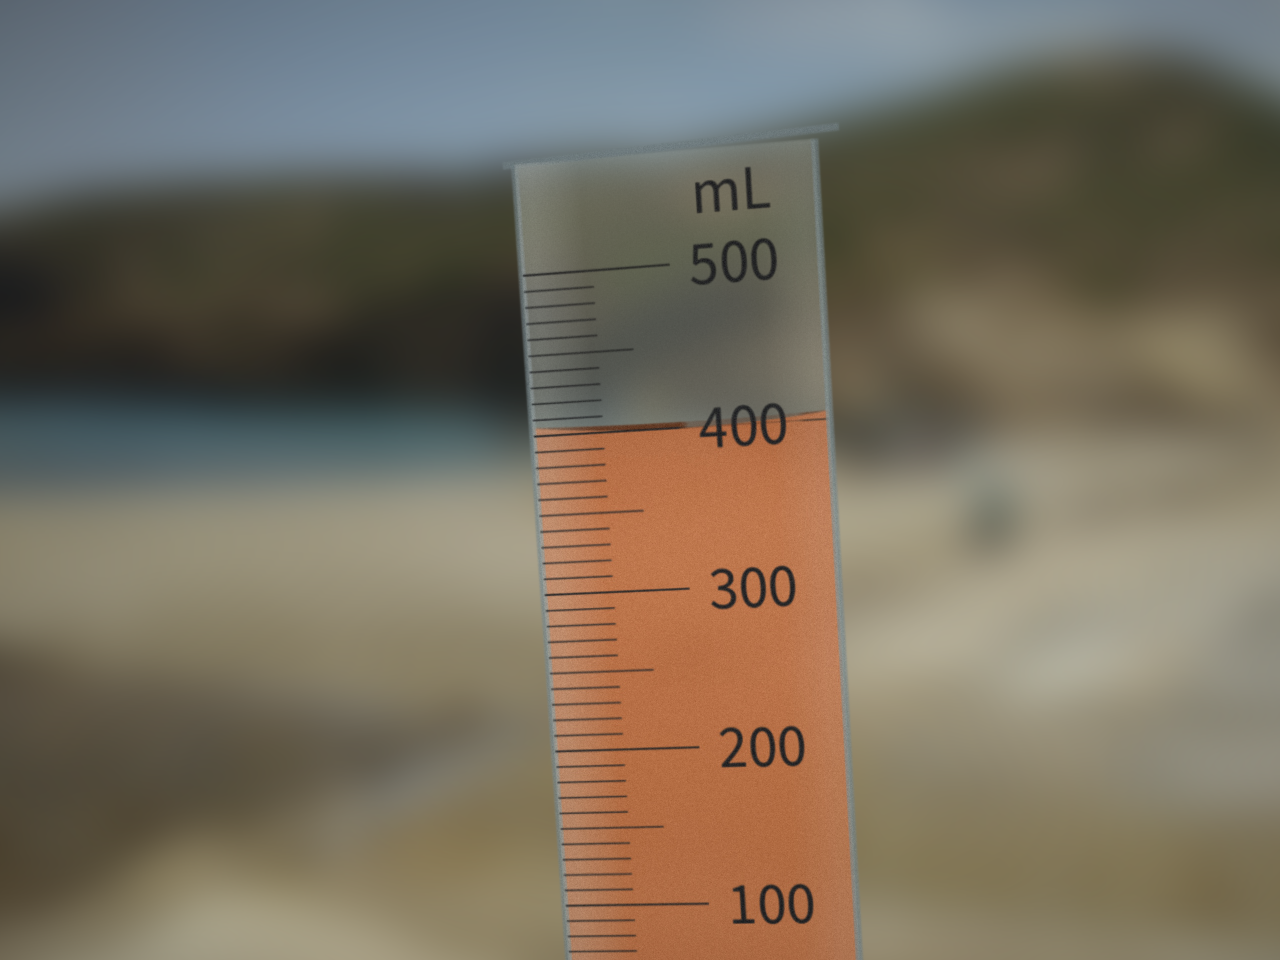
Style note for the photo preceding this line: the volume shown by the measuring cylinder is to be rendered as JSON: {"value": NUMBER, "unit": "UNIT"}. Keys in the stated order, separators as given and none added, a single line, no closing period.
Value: {"value": 400, "unit": "mL"}
